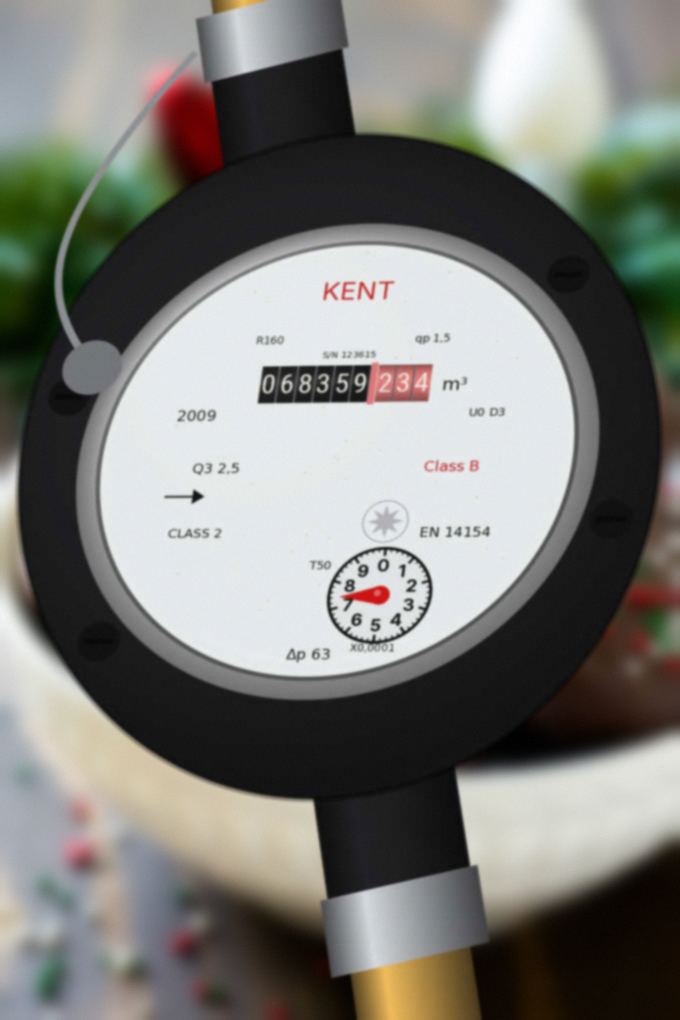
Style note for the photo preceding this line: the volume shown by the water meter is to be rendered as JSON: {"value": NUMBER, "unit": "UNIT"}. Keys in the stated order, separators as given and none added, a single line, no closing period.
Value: {"value": 68359.2347, "unit": "m³"}
